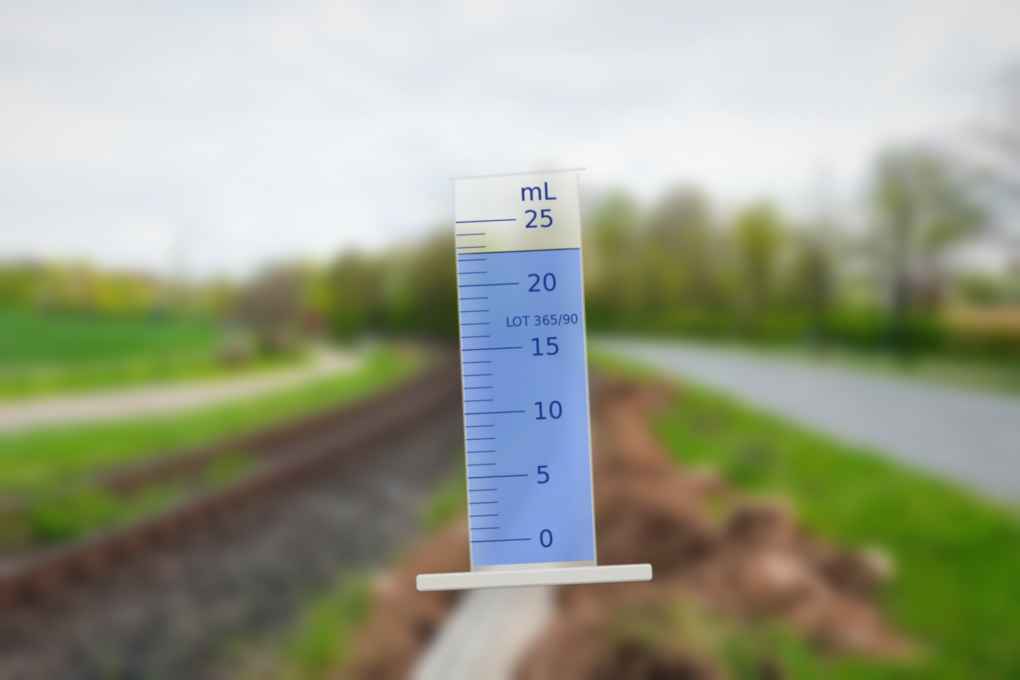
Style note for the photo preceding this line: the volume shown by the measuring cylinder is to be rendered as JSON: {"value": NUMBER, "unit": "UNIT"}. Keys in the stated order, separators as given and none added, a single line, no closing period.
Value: {"value": 22.5, "unit": "mL"}
